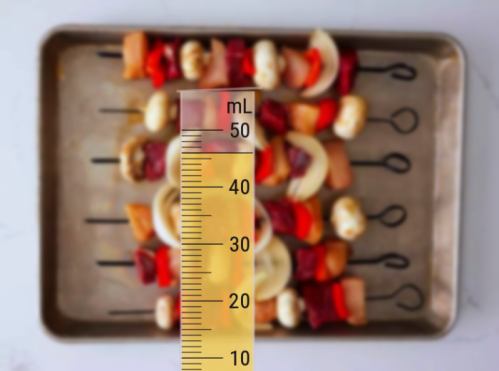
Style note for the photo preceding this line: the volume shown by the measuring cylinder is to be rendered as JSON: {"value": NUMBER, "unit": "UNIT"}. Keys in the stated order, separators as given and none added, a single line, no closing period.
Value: {"value": 46, "unit": "mL"}
